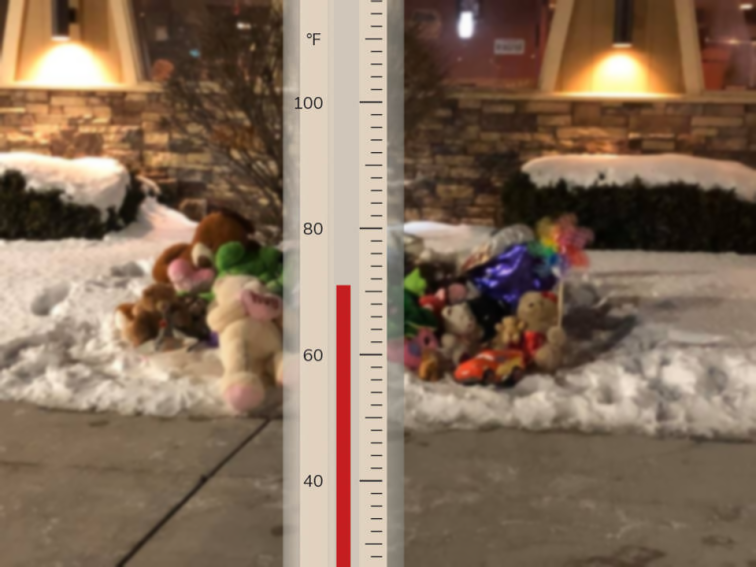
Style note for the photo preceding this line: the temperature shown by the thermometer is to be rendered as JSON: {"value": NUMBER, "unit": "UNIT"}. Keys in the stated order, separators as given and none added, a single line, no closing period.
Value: {"value": 71, "unit": "°F"}
